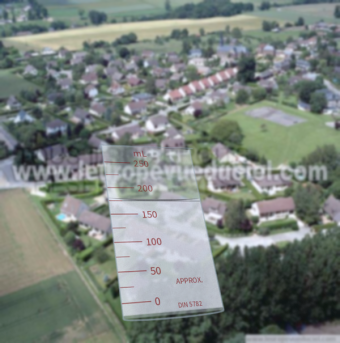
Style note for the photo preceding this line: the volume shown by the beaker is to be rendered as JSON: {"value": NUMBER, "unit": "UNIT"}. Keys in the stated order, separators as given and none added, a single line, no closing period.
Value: {"value": 175, "unit": "mL"}
